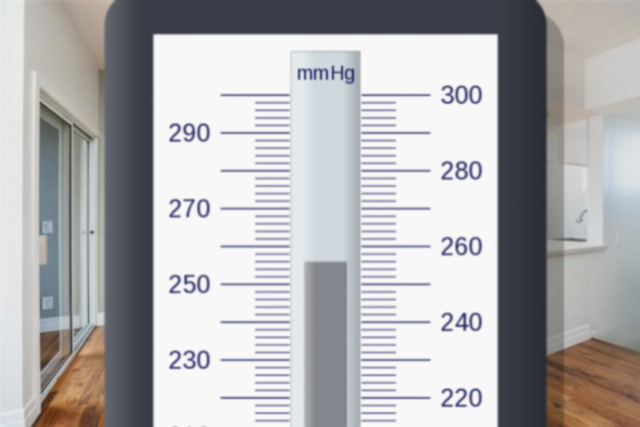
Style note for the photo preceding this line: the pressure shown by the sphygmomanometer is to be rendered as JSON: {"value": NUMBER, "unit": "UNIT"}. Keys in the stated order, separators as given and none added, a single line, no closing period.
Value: {"value": 256, "unit": "mmHg"}
